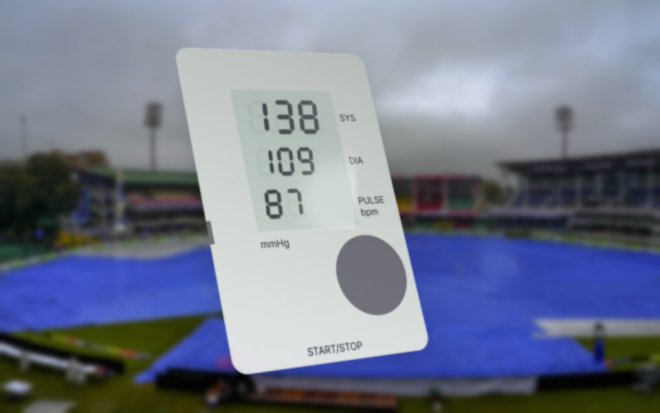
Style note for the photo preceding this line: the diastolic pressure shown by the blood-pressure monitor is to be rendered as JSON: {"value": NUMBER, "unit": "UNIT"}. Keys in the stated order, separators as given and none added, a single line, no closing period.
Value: {"value": 109, "unit": "mmHg"}
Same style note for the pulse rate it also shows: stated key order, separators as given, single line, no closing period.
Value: {"value": 87, "unit": "bpm"}
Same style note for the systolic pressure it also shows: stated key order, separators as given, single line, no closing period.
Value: {"value": 138, "unit": "mmHg"}
